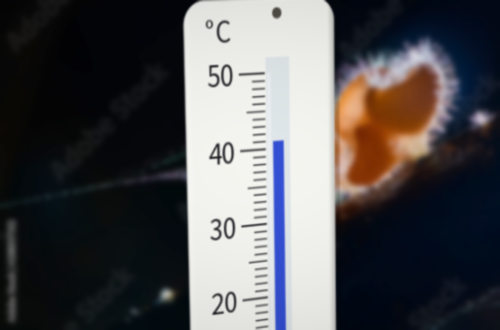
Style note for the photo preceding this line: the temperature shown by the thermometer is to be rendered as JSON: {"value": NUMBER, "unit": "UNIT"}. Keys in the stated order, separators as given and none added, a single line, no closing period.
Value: {"value": 41, "unit": "°C"}
